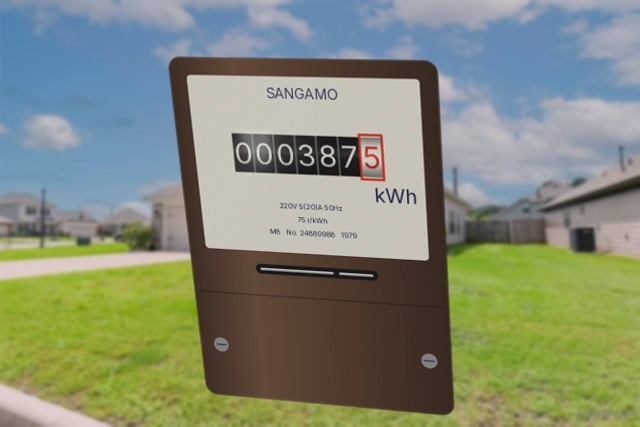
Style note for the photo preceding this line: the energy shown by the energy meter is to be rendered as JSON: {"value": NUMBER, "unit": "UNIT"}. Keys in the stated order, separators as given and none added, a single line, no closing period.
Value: {"value": 387.5, "unit": "kWh"}
